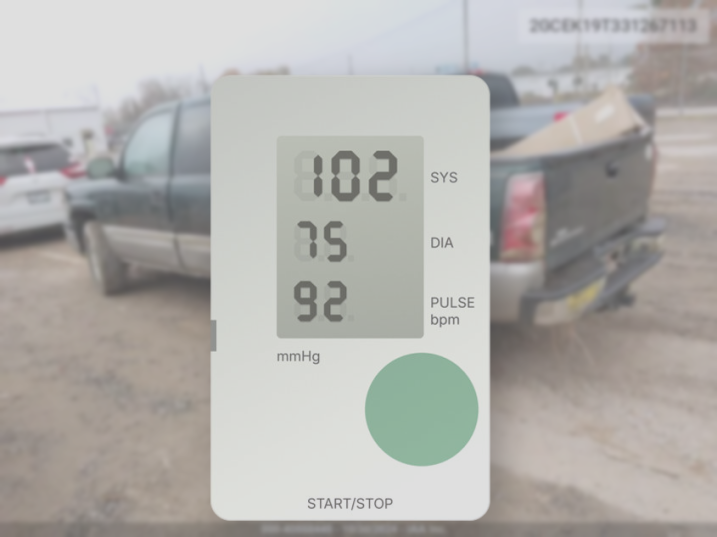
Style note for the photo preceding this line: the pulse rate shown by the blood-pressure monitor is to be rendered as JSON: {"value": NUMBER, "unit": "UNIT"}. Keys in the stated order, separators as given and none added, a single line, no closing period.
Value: {"value": 92, "unit": "bpm"}
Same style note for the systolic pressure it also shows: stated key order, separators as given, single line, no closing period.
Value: {"value": 102, "unit": "mmHg"}
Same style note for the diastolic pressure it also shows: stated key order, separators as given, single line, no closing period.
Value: {"value": 75, "unit": "mmHg"}
